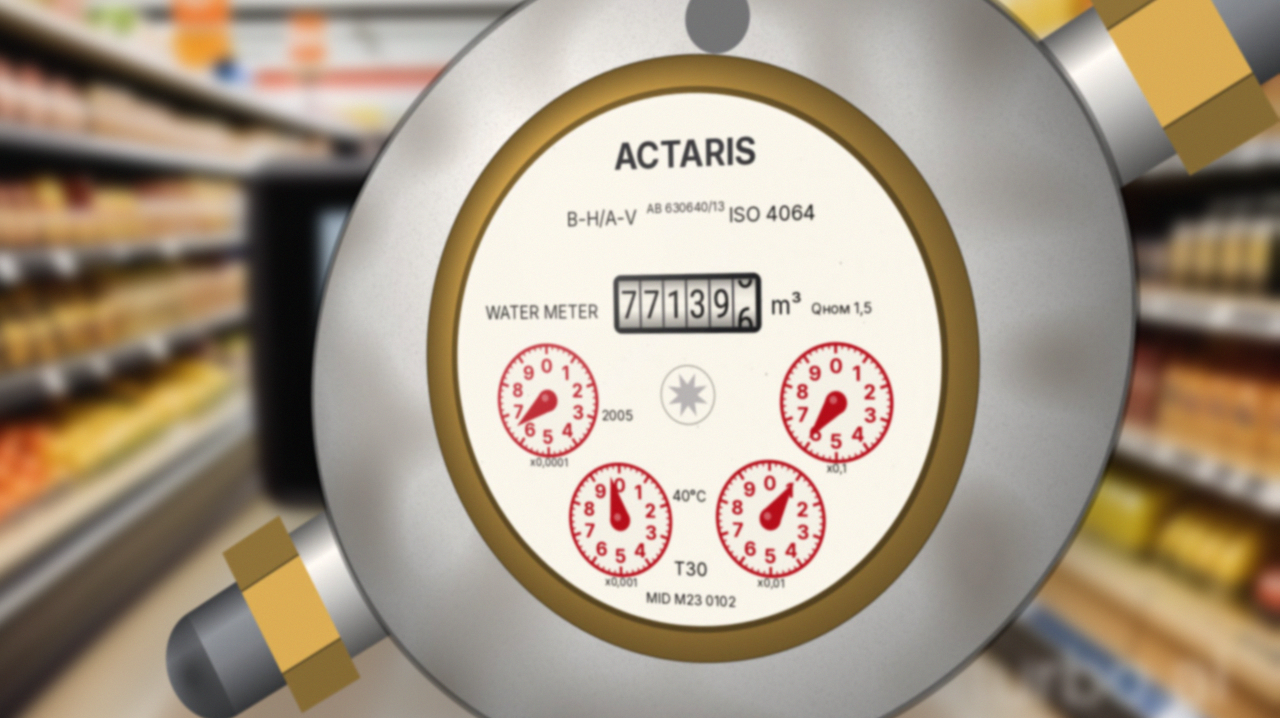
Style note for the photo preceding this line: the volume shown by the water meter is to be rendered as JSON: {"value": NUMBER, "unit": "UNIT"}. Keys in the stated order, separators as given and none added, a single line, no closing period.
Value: {"value": 771395.6096, "unit": "m³"}
